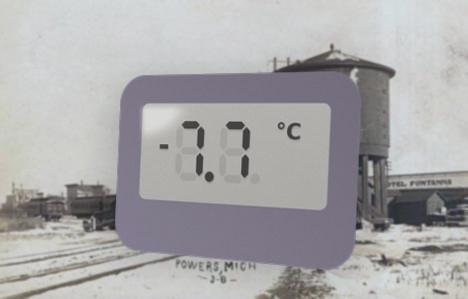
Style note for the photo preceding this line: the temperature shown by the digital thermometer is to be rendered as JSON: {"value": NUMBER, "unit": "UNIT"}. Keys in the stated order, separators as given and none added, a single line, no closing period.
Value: {"value": -7.7, "unit": "°C"}
